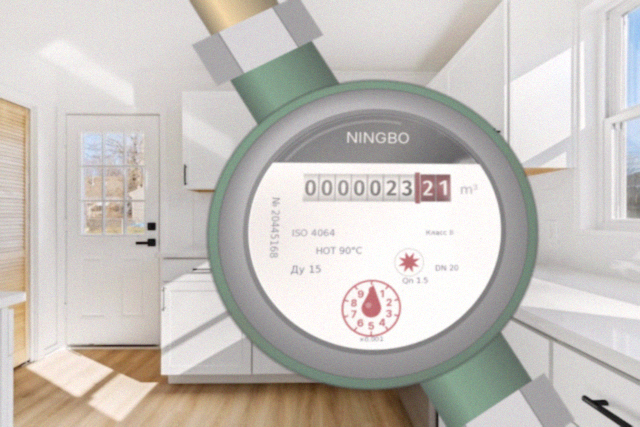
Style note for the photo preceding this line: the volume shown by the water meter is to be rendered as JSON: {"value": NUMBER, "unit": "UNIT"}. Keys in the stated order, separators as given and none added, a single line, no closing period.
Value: {"value": 23.210, "unit": "m³"}
